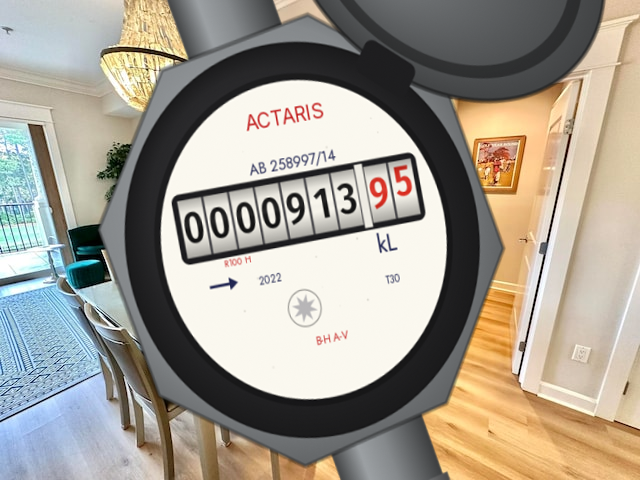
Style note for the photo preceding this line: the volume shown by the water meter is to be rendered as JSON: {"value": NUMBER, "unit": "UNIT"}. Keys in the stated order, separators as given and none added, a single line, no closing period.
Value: {"value": 913.95, "unit": "kL"}
